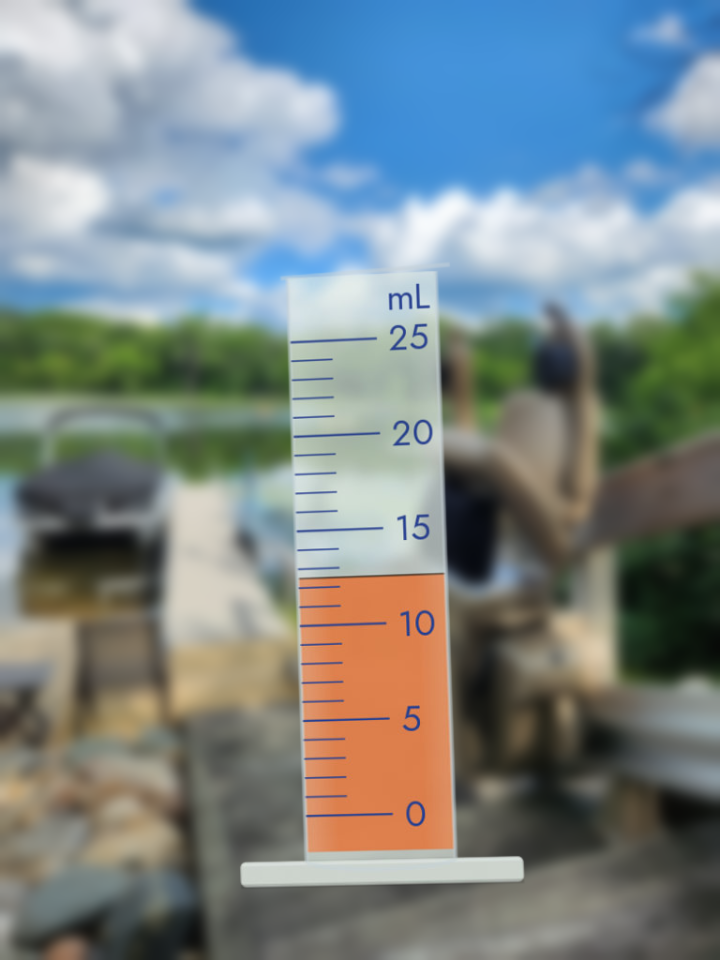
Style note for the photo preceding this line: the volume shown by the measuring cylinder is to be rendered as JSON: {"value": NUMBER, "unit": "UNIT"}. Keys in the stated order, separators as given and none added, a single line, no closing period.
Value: {"value": 12.5, "unit": "mL"}
